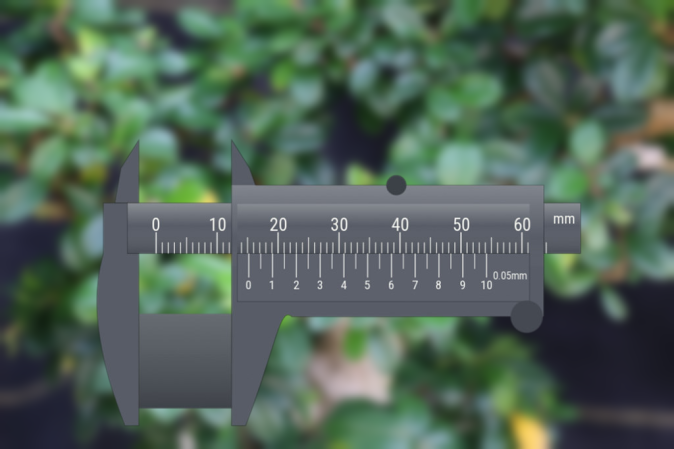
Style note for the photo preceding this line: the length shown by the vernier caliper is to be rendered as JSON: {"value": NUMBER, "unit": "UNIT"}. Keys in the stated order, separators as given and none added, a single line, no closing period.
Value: {"value": 15.2, "unit": "mm"}
